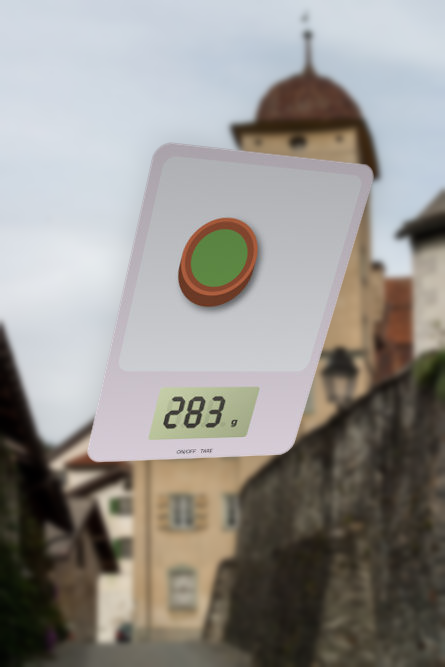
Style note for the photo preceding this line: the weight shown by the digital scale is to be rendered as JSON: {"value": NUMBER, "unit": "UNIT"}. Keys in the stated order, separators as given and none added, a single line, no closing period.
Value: {"value": 283, "unit": "g"}
